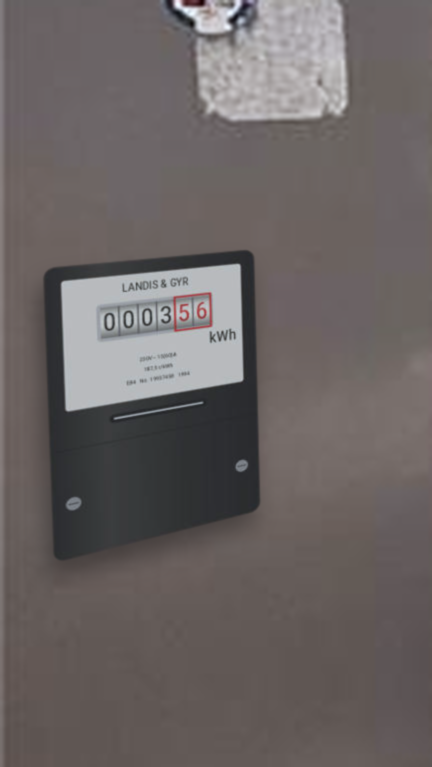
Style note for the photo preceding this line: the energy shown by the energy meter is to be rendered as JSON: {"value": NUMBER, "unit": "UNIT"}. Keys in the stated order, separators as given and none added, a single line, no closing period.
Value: {"value": 3.56, "unit": "kWh"}
